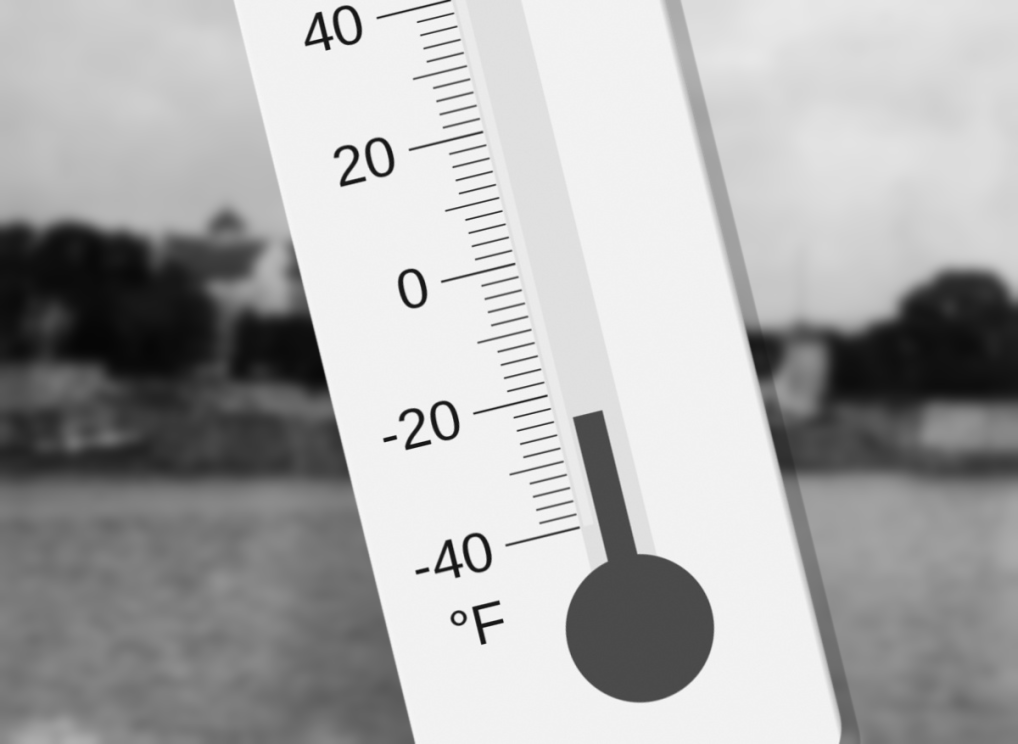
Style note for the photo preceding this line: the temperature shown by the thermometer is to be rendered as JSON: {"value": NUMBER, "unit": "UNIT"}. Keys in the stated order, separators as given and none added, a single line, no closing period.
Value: {"value": -24, "unit": "°F"}
